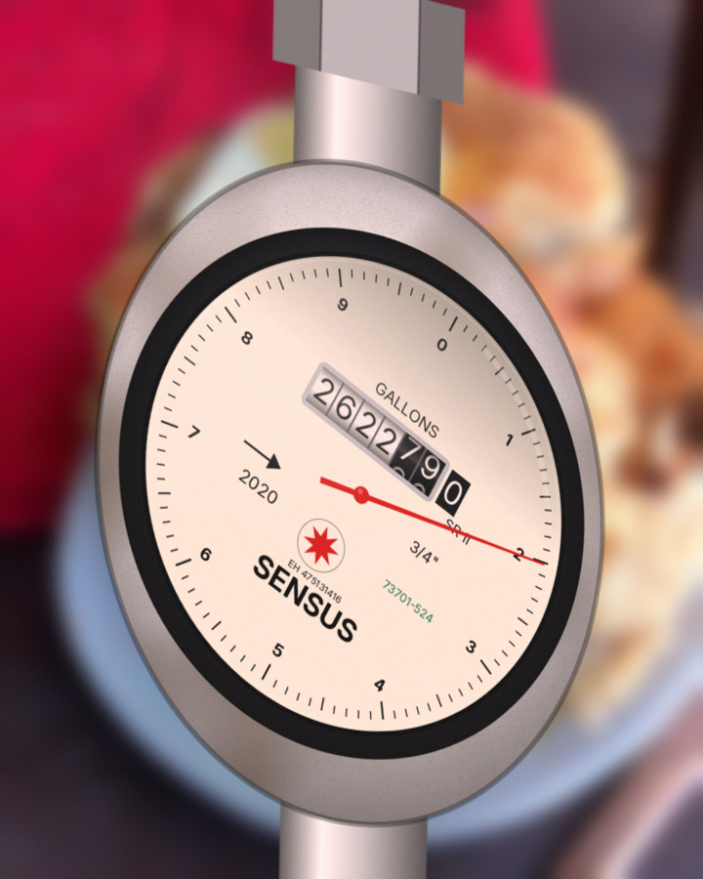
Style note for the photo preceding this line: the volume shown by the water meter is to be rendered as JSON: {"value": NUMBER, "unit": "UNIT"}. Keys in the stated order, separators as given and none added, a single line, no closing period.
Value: {"value": 2622792.0, "unit": "gal"}
